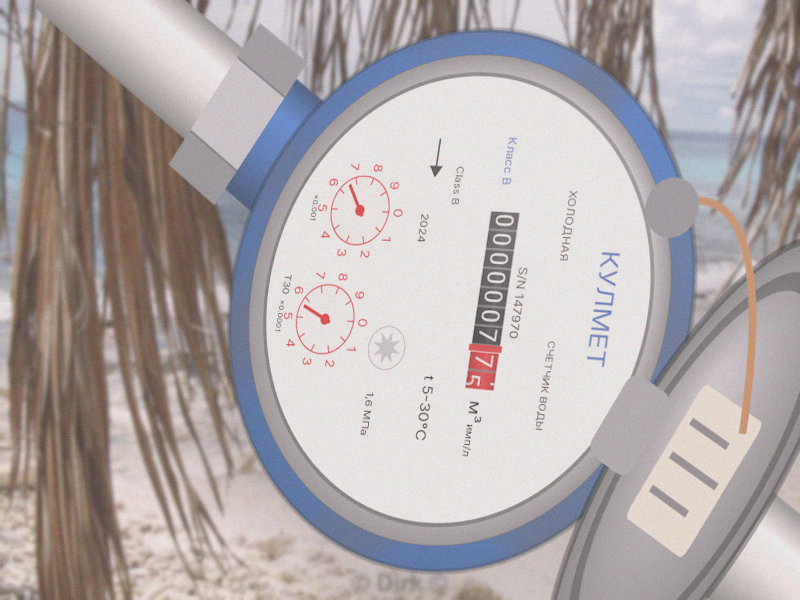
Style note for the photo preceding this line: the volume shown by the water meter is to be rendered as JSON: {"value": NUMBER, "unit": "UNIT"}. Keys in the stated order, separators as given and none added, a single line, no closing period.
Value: {"value": 7.7465, "unit": "m³"}
